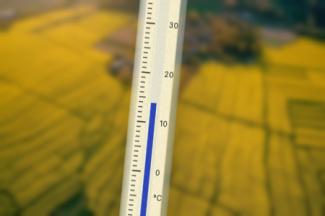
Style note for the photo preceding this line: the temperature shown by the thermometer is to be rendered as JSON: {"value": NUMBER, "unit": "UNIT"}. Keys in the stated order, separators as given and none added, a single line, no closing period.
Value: {"value": 14, "unit": "°C"}
